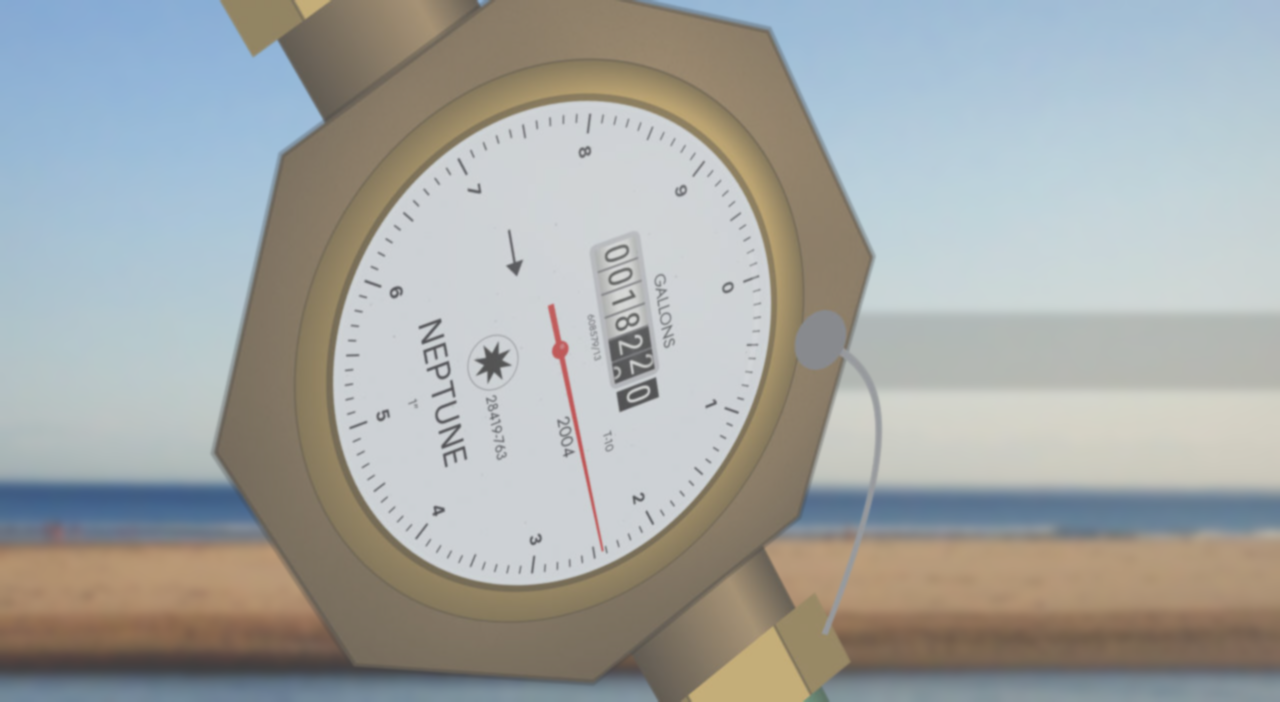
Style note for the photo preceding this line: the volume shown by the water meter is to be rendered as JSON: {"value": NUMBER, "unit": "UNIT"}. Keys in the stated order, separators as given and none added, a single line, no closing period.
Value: {"value": 18222.4, "unit": "gal"}
